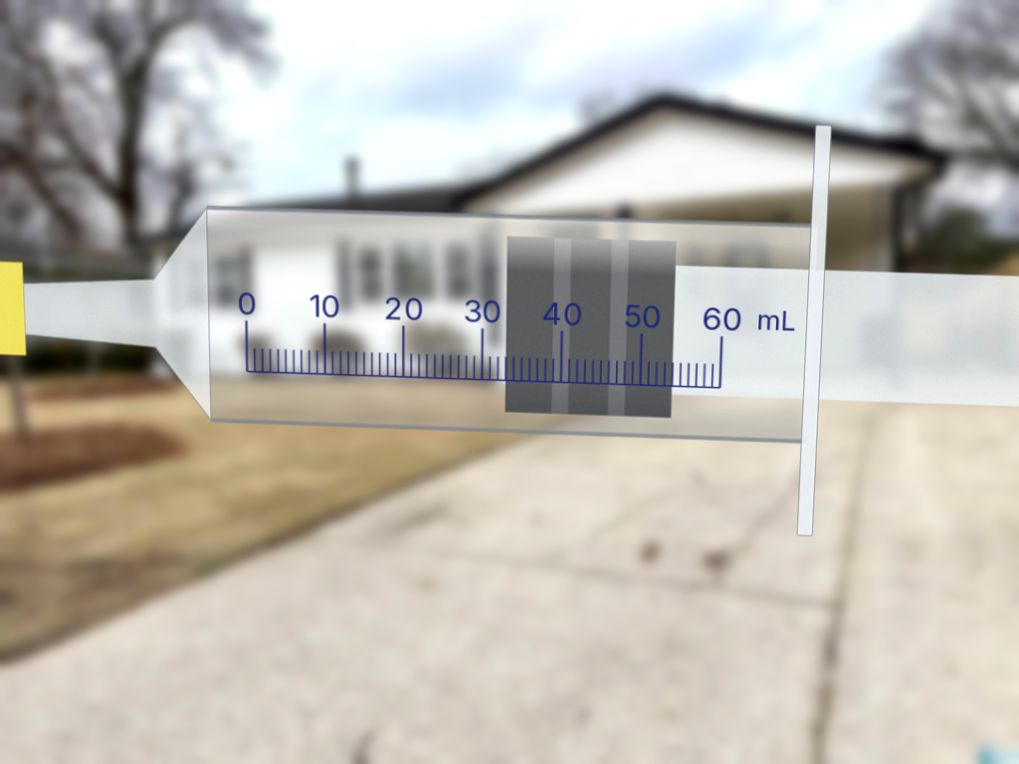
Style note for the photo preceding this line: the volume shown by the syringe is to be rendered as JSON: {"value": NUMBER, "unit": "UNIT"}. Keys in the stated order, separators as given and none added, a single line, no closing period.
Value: {"value": 33, "unit": "mL"}
